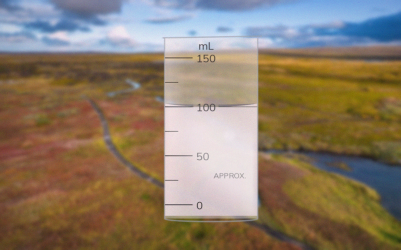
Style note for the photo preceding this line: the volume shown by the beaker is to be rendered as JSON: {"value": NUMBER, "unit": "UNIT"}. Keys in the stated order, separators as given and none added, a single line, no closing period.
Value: {"value": 100, "unit": "mL"}
